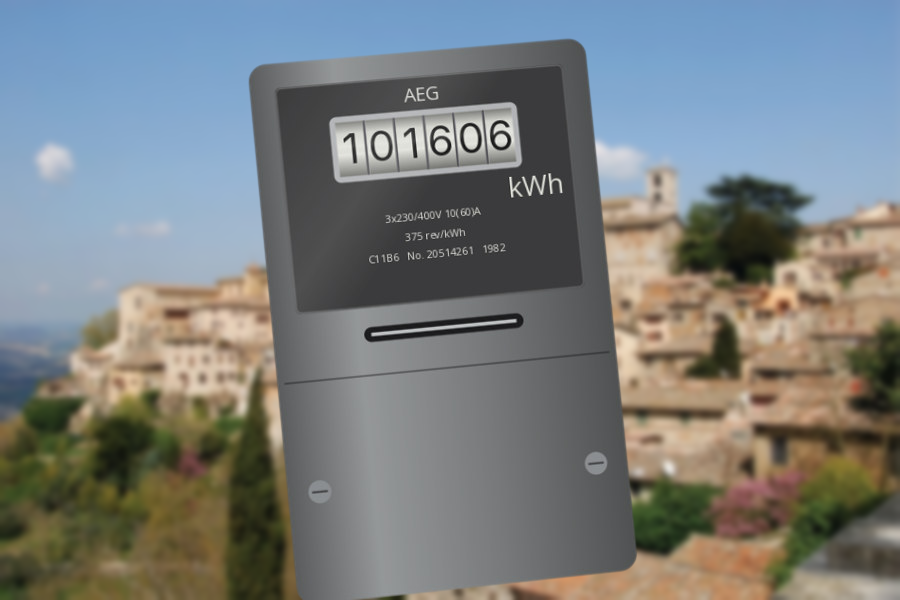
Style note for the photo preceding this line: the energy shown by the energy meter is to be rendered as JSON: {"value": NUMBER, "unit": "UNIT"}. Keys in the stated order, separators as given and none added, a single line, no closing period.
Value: {"value": 101606, "unit": "kWh"}
